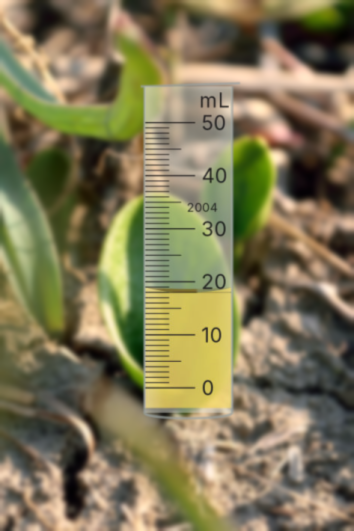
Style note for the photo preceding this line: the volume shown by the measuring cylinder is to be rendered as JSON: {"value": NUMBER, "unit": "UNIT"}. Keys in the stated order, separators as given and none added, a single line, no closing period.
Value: {"value": 18, "unit": "mL"}
